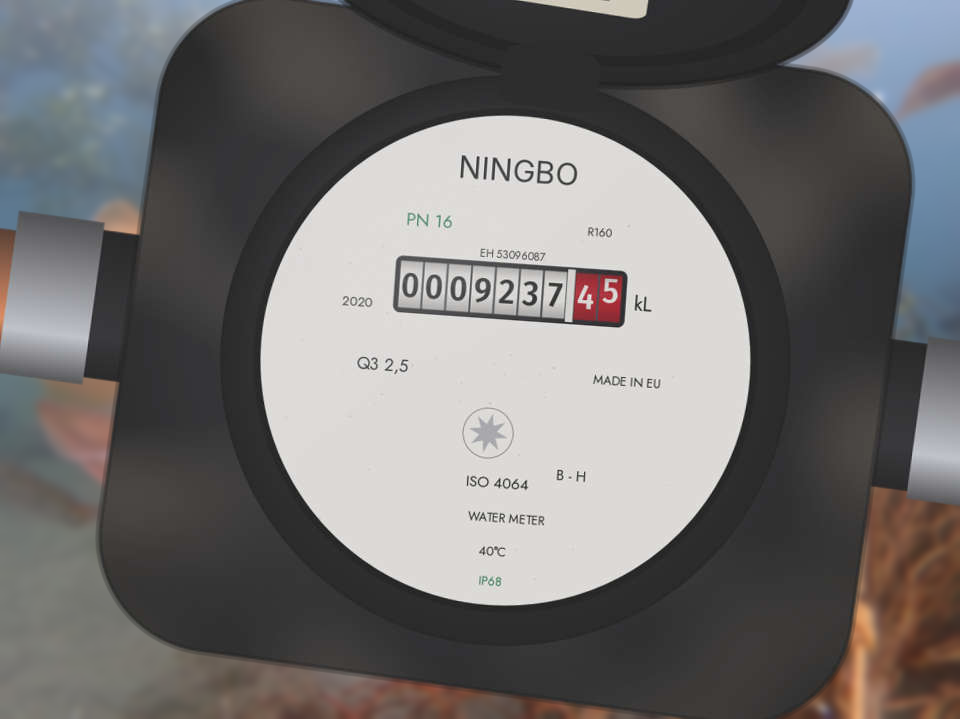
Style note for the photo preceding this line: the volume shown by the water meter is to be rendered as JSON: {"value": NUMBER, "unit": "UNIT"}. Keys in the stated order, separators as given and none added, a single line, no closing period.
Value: {"value": 9237.45, "unit": "kL"}
